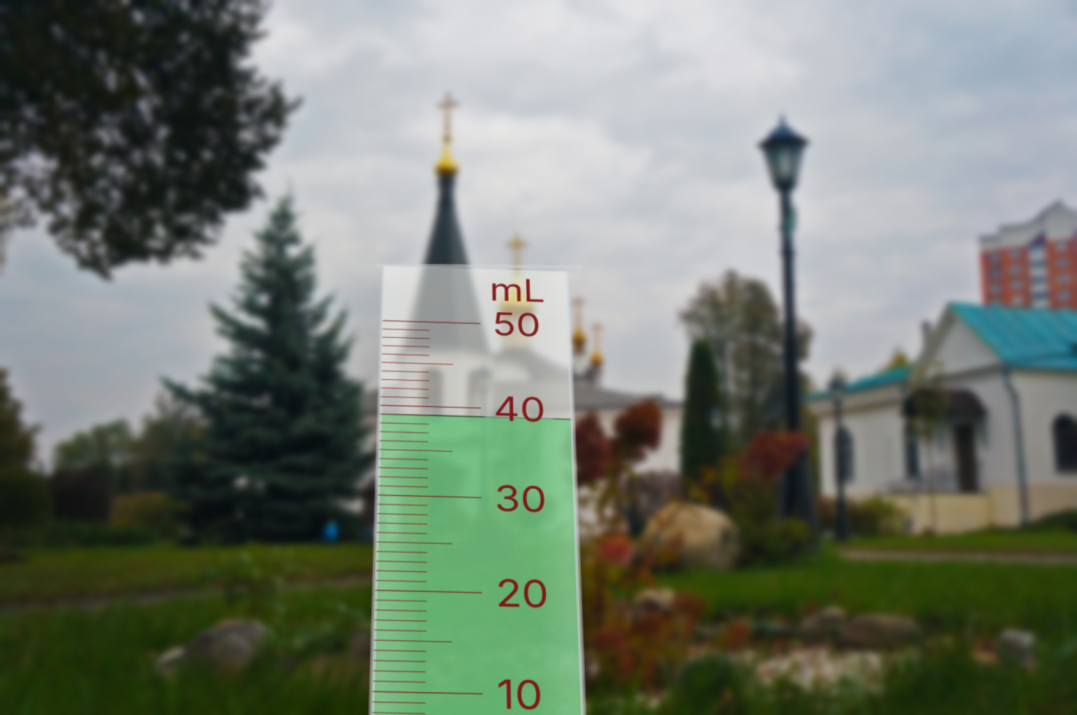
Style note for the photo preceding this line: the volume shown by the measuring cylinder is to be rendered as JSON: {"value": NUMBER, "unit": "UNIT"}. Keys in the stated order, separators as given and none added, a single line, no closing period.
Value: {"value": 39, "unit": "mL"}
